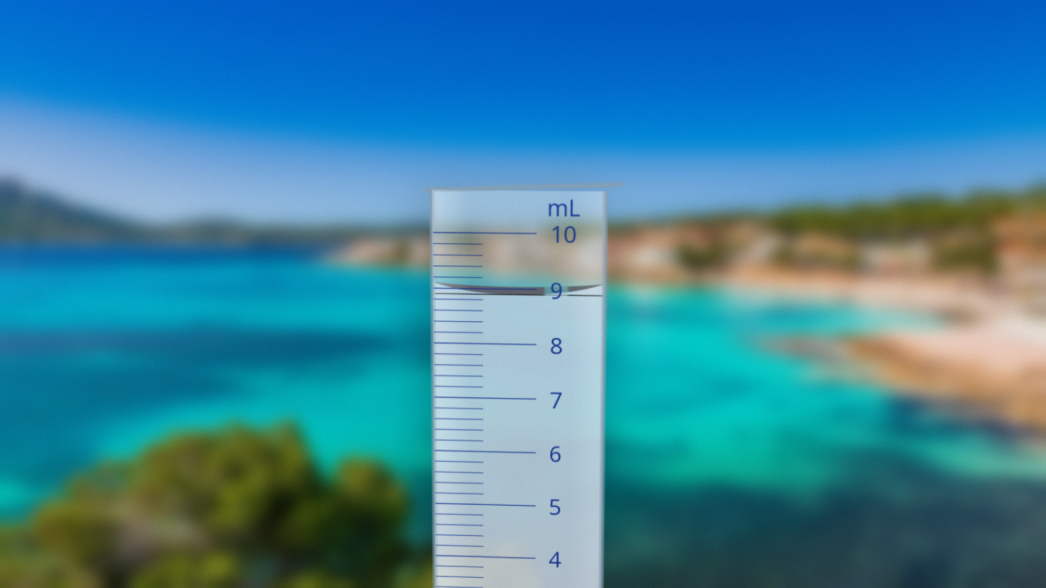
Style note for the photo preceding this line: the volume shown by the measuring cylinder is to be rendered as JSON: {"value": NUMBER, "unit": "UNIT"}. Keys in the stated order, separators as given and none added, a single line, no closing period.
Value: {"value": 8.9, "unit": "mL"}
